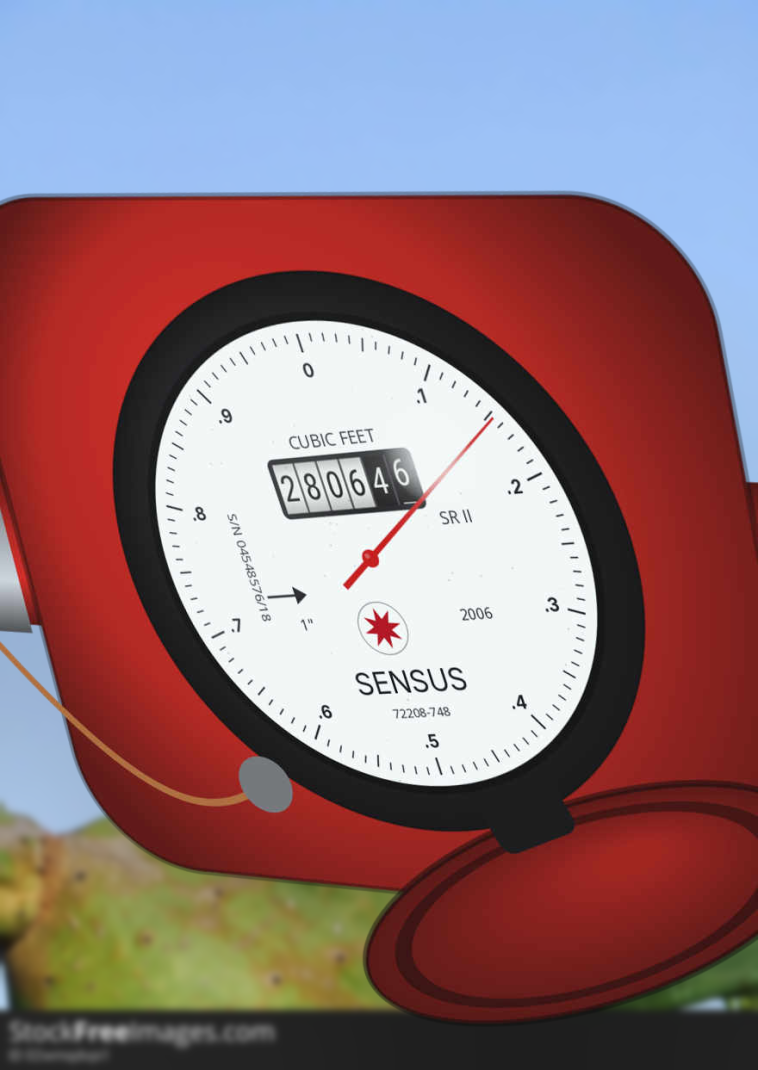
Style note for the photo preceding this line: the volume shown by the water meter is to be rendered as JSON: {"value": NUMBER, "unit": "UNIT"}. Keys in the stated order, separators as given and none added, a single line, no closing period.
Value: {"value": 280646.15, "unit": "ft³"}
